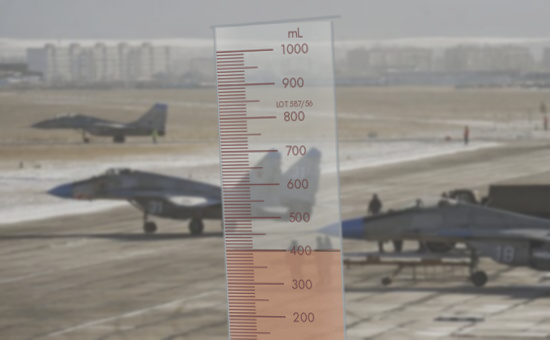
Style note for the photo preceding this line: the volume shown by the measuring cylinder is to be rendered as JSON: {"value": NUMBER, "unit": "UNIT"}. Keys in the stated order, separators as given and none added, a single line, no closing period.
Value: {"value": 400, "unit": "mL"}
